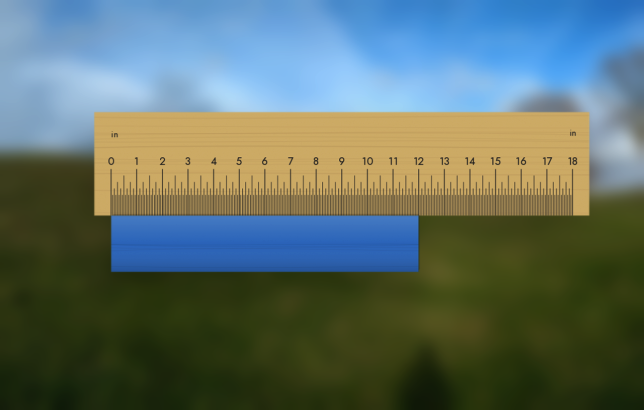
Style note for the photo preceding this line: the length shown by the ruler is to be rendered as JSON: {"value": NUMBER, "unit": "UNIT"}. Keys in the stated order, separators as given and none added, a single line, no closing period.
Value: {"value": 12, "unit": "in"}
